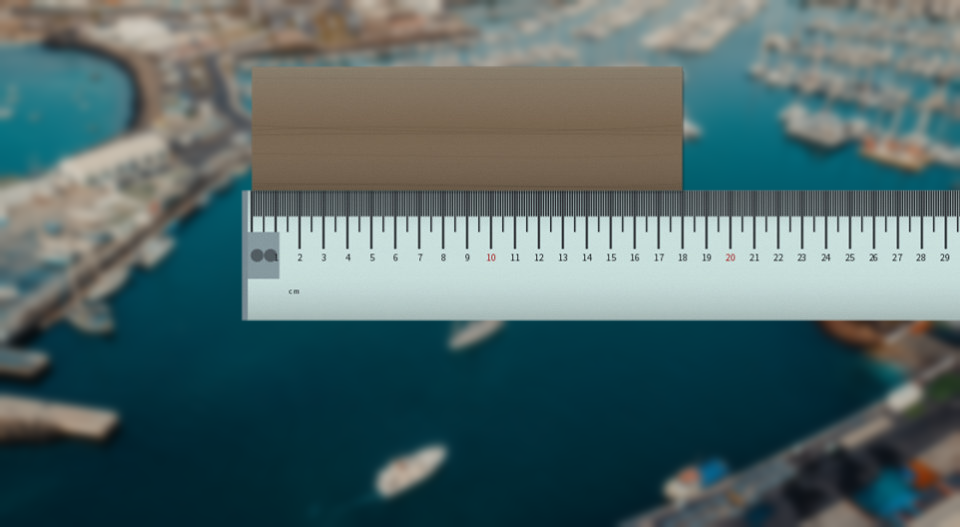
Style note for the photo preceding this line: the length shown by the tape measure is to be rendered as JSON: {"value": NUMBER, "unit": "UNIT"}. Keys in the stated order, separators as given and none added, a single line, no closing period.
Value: {"value": 18, "unit": "cm"}
